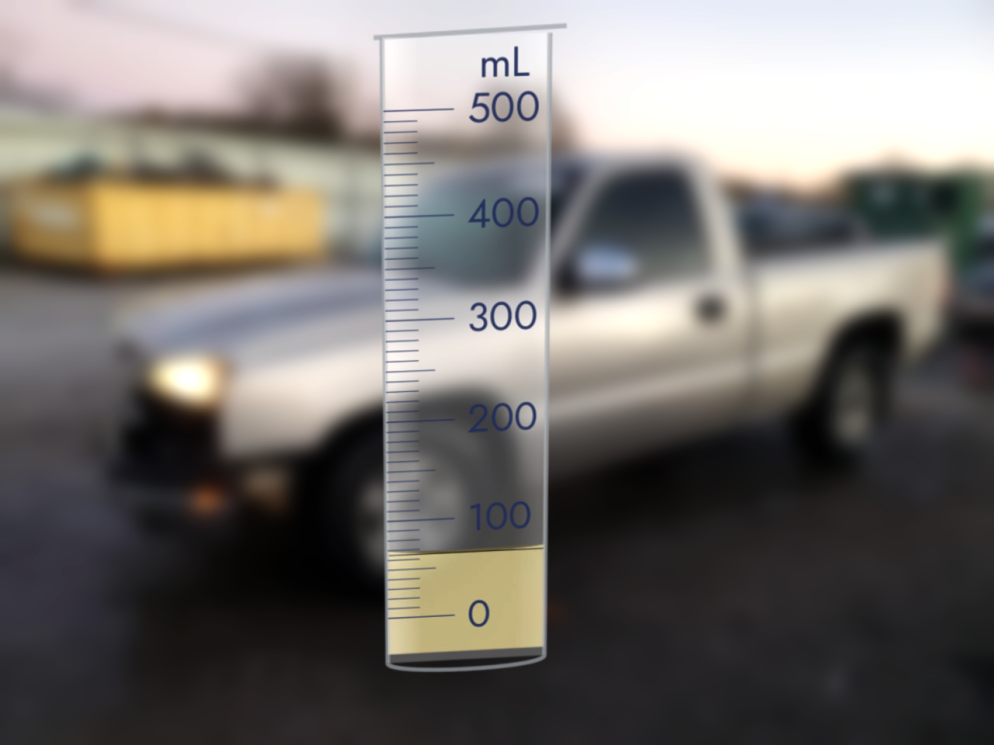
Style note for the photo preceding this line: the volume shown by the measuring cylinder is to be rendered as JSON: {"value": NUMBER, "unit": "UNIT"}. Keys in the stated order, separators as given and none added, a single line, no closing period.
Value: {"value": 65, "unit": "mL"}
